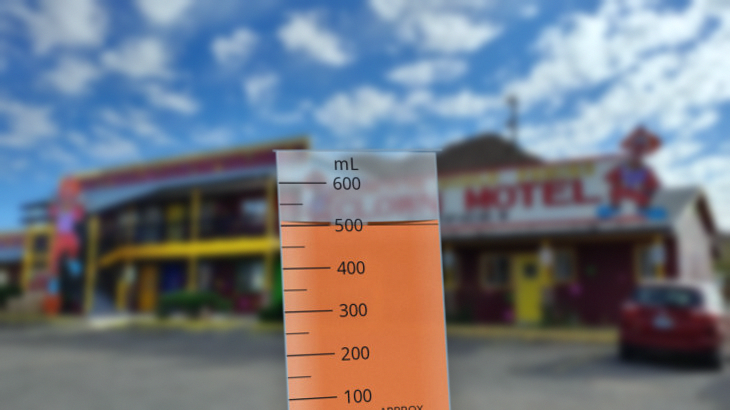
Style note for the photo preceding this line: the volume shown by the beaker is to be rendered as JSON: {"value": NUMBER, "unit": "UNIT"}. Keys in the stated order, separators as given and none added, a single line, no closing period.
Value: {"value": 500, "unit": "mL"}
